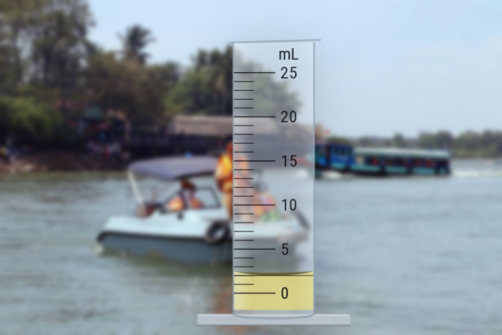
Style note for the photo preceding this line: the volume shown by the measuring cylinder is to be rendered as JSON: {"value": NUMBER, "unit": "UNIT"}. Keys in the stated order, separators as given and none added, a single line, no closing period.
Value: {"value": 2, "unit": "mL"}
